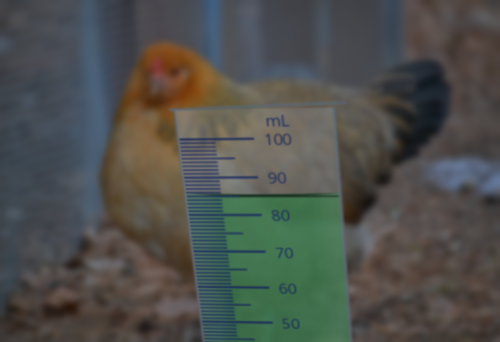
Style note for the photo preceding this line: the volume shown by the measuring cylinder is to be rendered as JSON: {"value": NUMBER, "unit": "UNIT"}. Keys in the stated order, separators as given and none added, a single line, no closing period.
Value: {"value": 85, "unit": "mL"}
